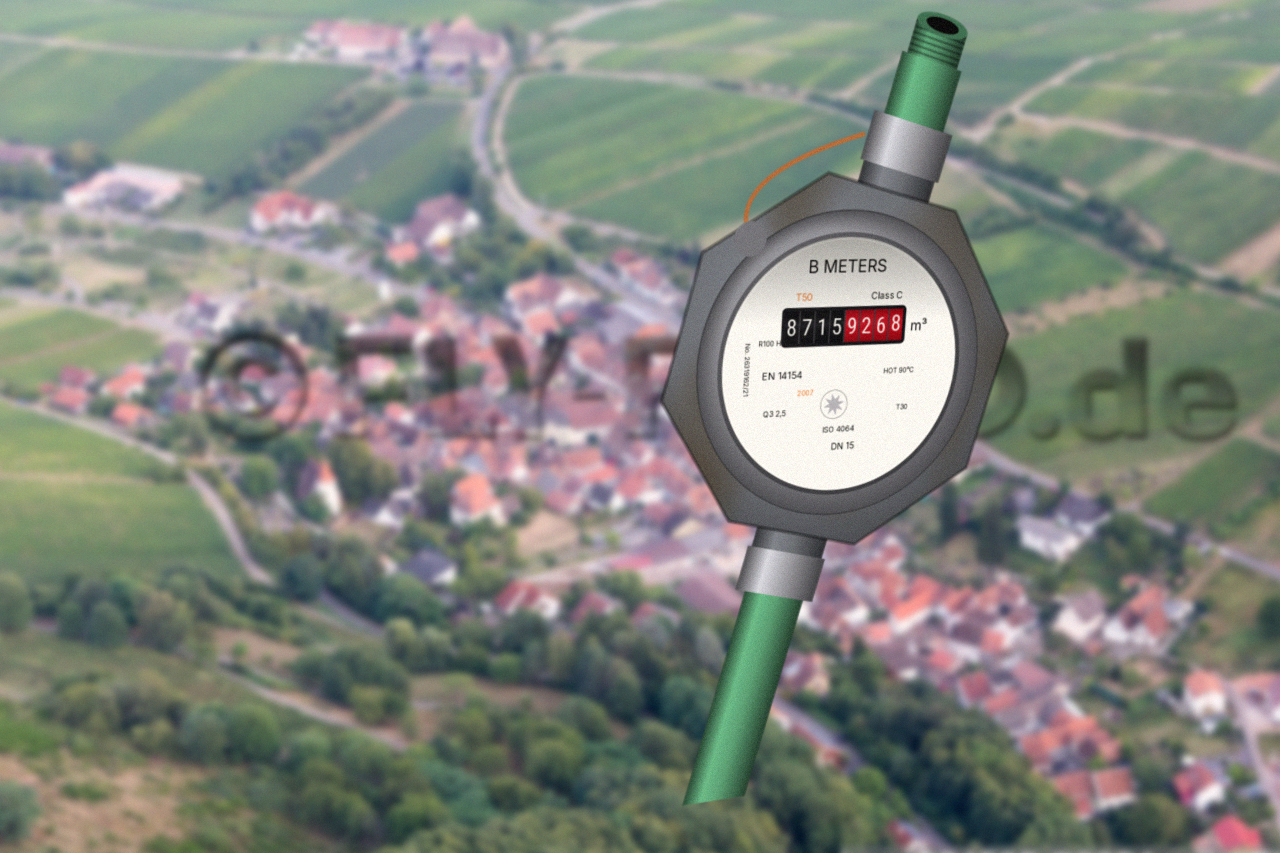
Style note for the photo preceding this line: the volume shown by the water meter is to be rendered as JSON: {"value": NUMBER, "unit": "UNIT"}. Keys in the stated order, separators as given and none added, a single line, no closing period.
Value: {"value": 8715.9268, "unit": "m³"}
